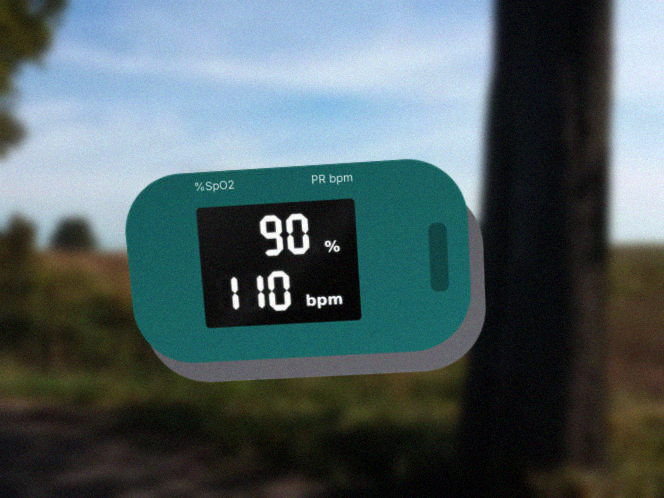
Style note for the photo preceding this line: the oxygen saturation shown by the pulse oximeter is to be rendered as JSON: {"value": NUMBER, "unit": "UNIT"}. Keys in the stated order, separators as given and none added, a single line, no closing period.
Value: {"value": 90, "unit": "%"}
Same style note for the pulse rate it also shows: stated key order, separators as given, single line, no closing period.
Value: {"value": 110, "unit": "bpm"}
